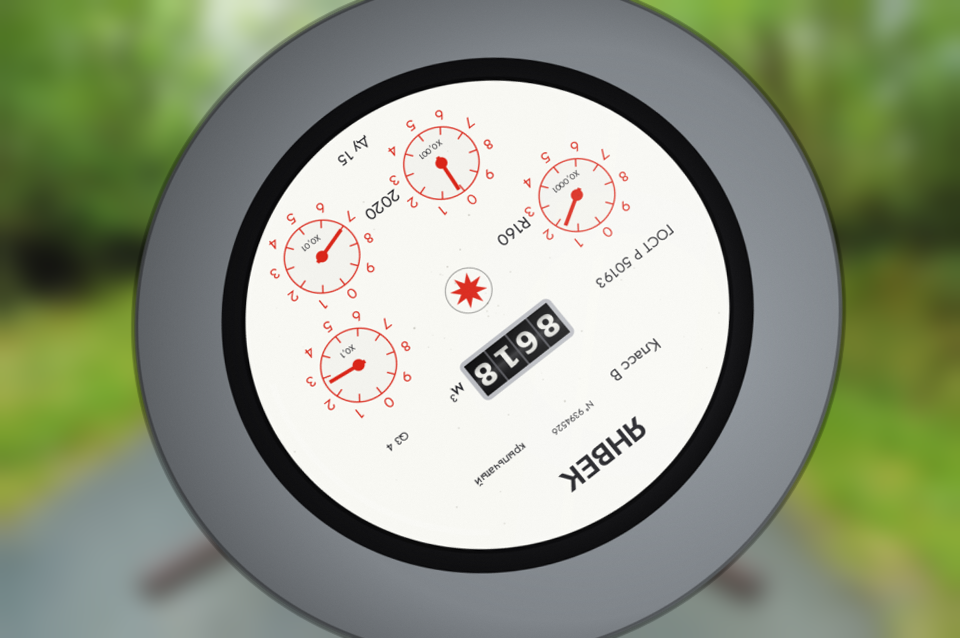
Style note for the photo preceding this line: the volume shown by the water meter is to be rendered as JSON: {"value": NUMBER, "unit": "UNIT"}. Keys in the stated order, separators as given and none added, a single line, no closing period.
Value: {"value": 8618.2701, "unit": "m³"}
